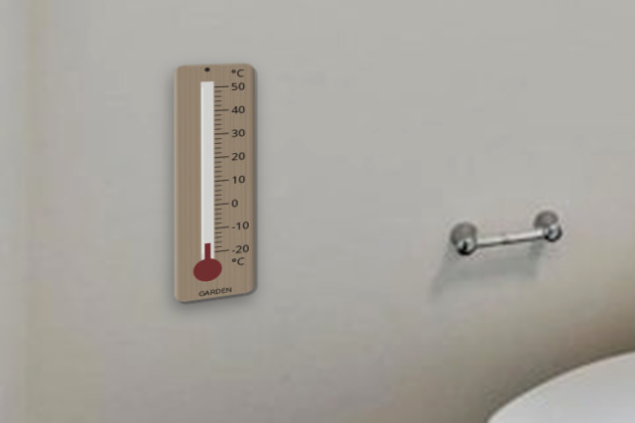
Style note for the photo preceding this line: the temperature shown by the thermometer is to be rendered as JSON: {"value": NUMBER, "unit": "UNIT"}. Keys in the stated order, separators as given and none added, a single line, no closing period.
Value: {"value": -16, "unit": "°C"}
